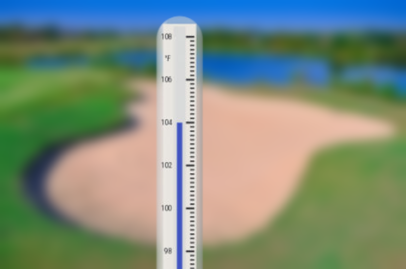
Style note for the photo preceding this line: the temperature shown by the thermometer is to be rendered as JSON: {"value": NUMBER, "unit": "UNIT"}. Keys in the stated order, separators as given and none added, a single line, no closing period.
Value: {"value": 104, "unit": "°F"}
